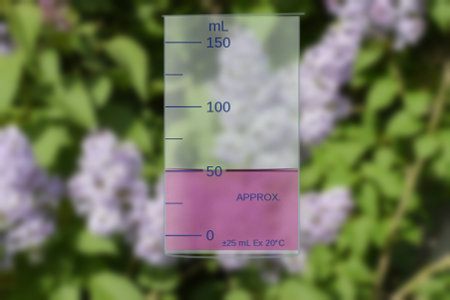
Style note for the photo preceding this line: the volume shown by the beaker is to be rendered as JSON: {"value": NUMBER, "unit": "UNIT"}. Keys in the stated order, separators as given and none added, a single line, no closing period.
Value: {"value": 50, "unit": "mL"}
